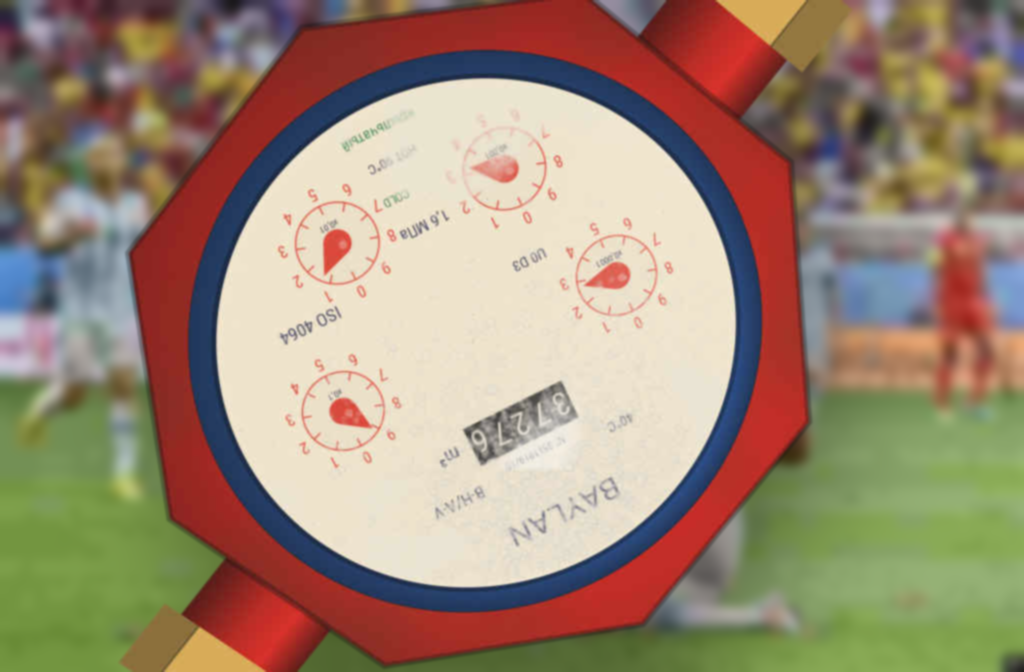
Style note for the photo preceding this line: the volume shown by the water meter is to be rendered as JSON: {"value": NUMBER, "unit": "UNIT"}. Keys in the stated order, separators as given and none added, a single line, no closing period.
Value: {"value": 37275.9132, "unit": "m³"}
